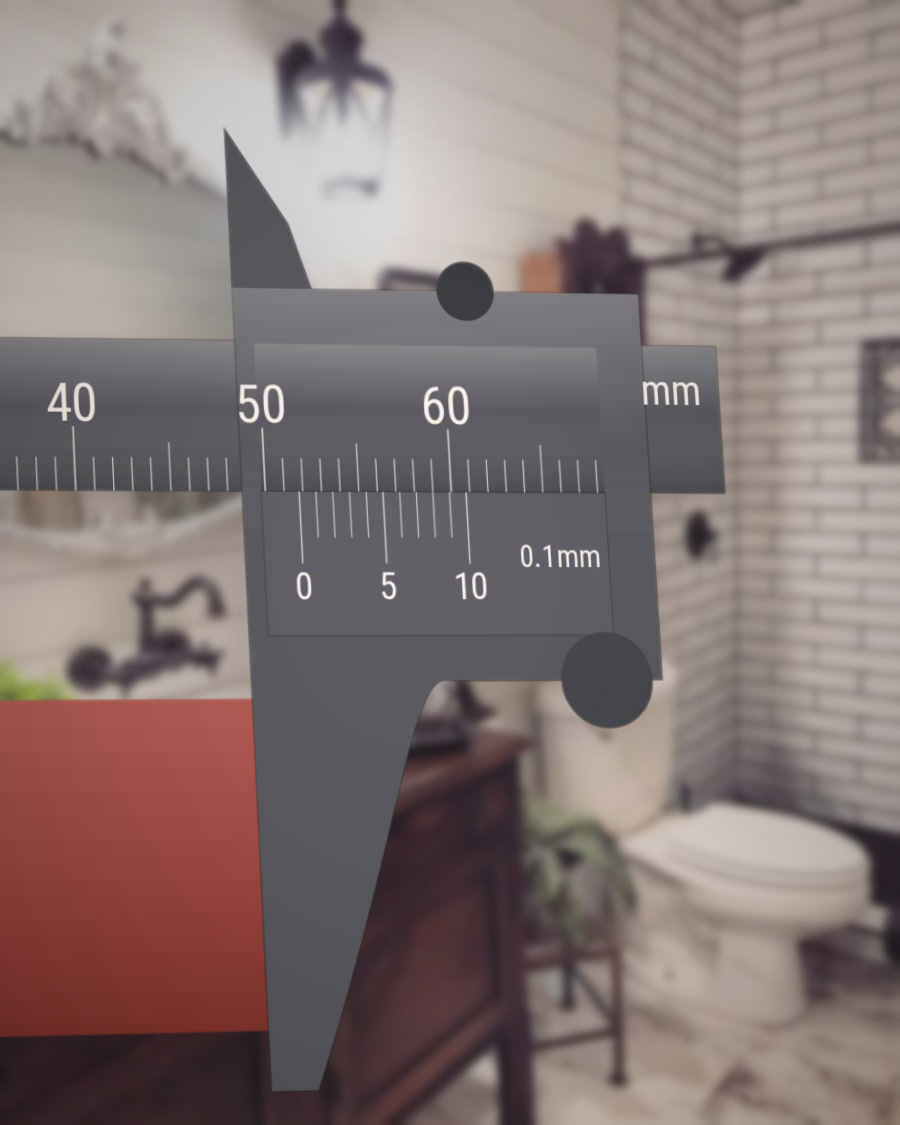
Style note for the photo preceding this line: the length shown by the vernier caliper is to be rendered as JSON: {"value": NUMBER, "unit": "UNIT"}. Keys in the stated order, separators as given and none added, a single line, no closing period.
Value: {"value": 51.8, "unit": "mm"}
